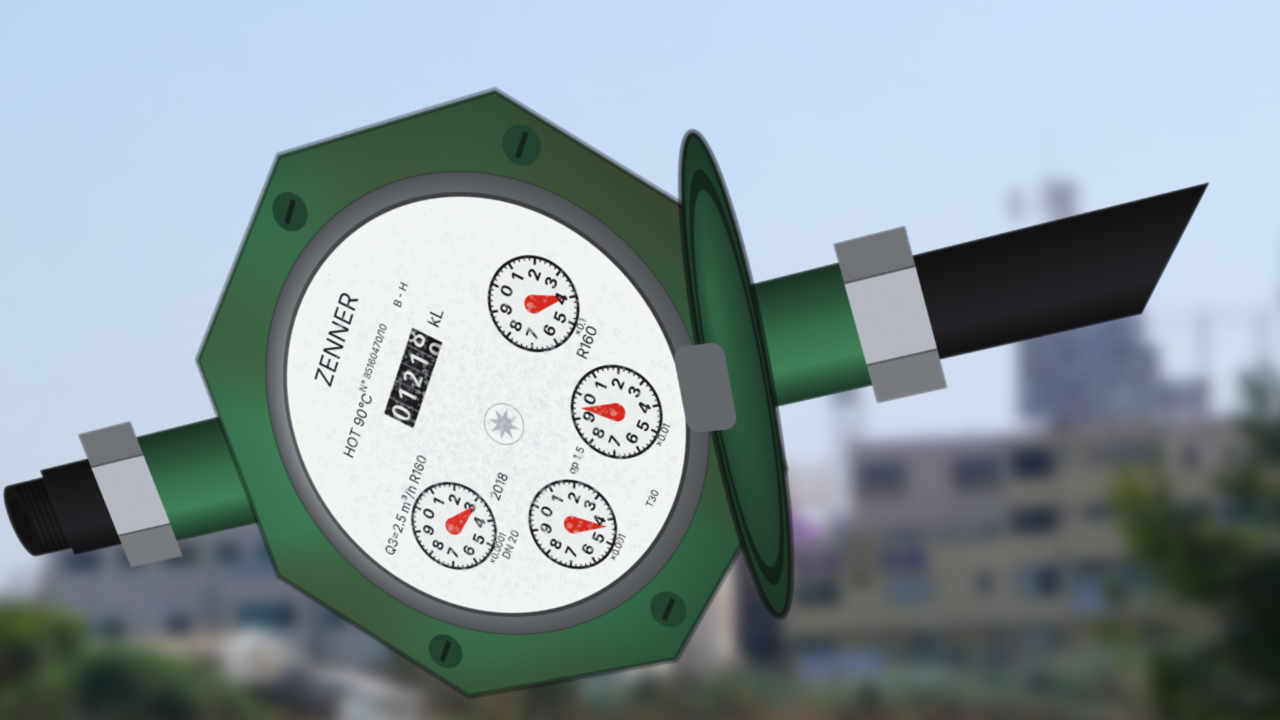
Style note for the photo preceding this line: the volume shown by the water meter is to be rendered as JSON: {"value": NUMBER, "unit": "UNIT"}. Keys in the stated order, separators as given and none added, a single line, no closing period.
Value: {"value": 1218.3943, "unit": "kL"}
